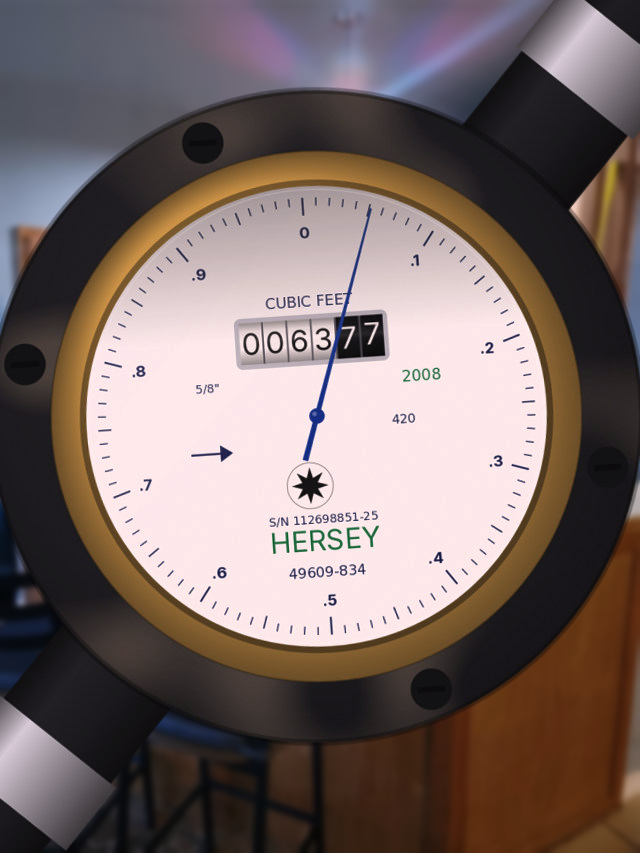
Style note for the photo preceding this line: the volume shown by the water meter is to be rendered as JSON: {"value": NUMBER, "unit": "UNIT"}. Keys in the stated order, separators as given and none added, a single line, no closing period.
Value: {"value": 6377.05, "unit": "ft³"}
